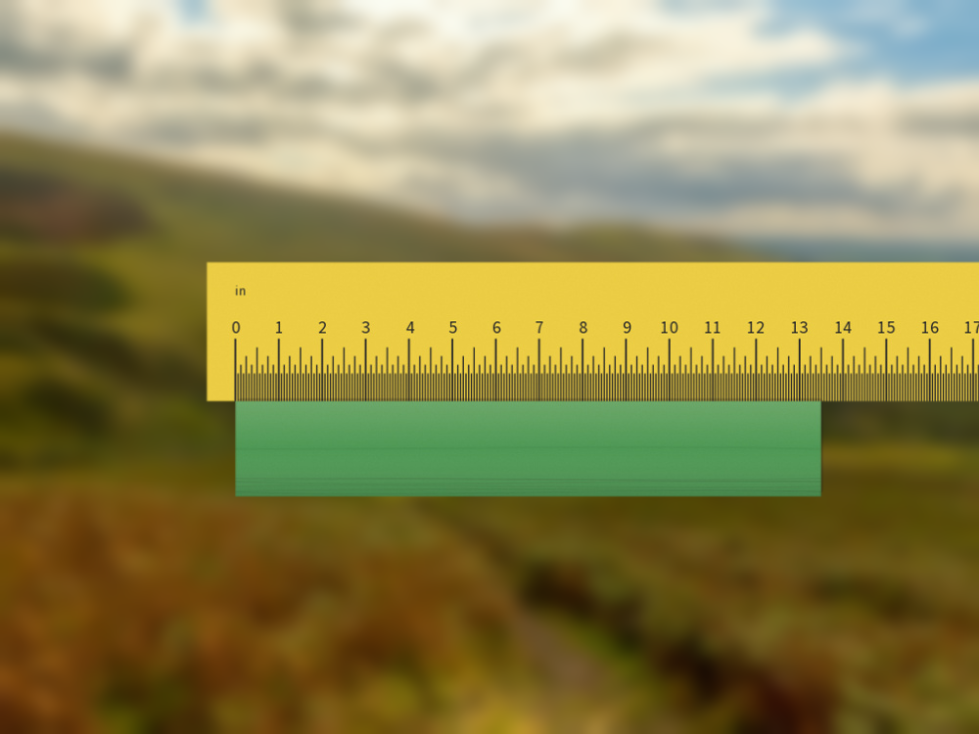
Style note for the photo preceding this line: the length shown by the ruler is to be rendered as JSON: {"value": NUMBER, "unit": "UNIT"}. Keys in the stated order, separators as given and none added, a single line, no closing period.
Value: {"value": 13.5, "unit": "in"}
